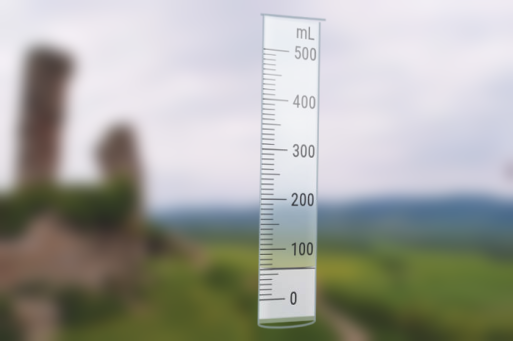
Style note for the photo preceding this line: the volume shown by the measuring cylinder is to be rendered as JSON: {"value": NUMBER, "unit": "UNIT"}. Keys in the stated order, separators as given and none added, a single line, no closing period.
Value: {"value": 60, "unit": "mL"}
